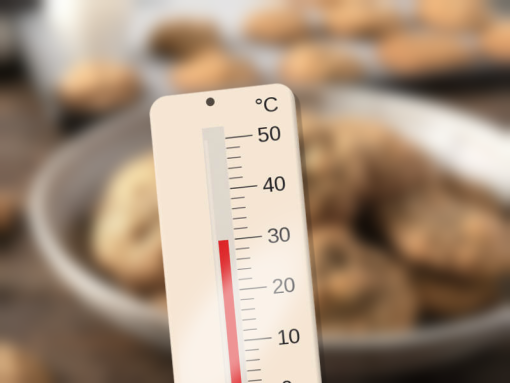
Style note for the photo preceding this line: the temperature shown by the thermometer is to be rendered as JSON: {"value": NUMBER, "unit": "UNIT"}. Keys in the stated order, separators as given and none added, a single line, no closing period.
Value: {"value": 30, "unit": "°C"}
